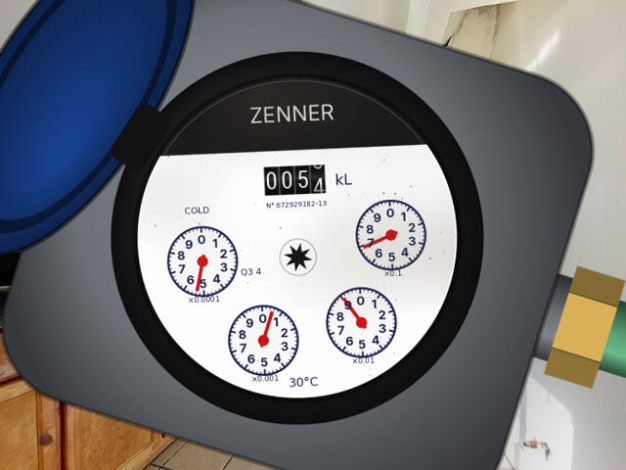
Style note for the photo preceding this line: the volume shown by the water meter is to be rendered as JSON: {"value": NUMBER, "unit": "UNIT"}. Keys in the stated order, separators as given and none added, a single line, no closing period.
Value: {"value": 53.6905, "unit": "kL"}
